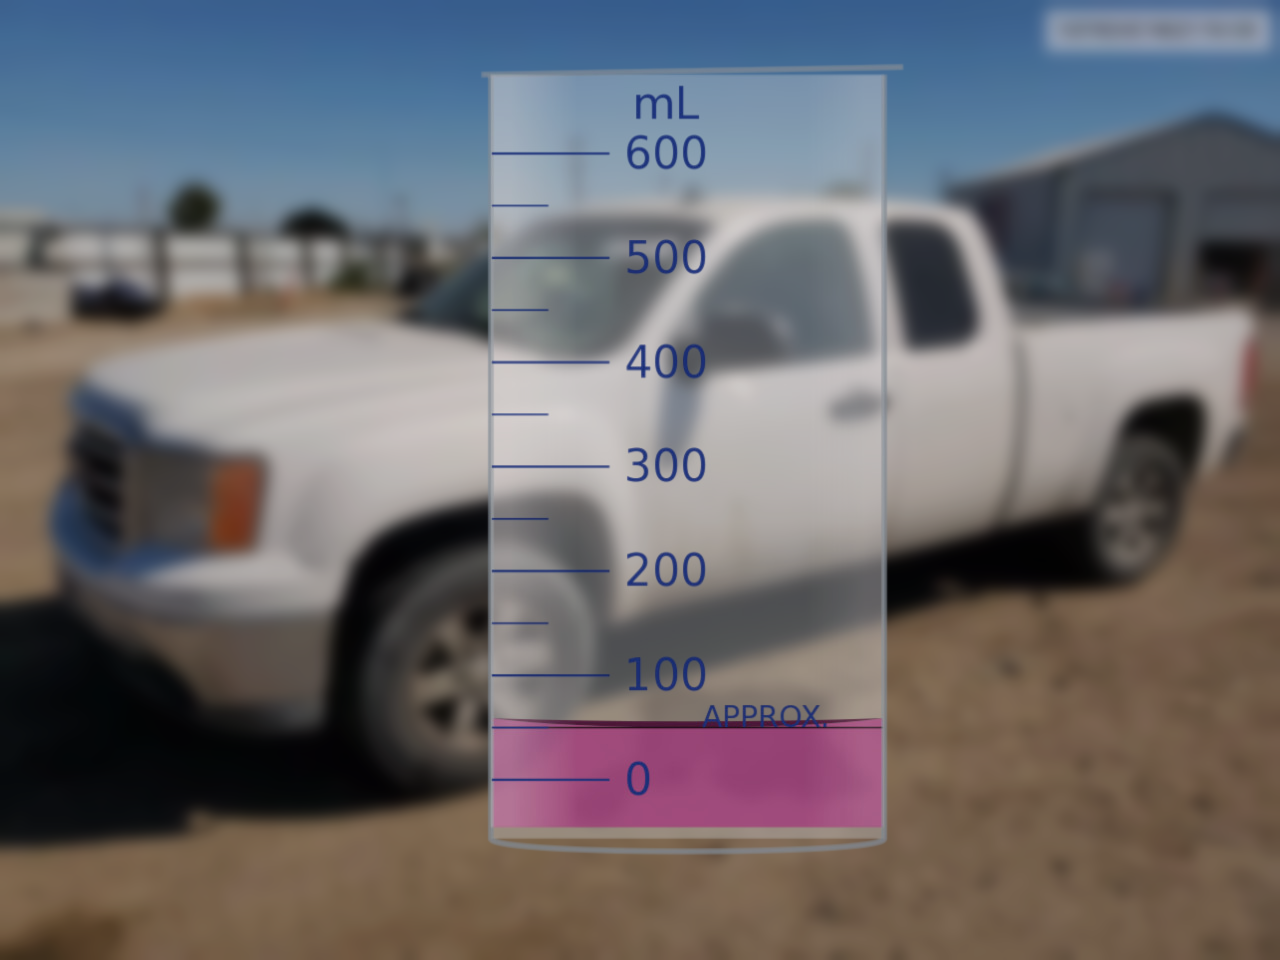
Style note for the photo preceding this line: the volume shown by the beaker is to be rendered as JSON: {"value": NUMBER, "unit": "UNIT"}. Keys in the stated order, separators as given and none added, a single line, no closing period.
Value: {"value": 50, "unit": "mL"}
